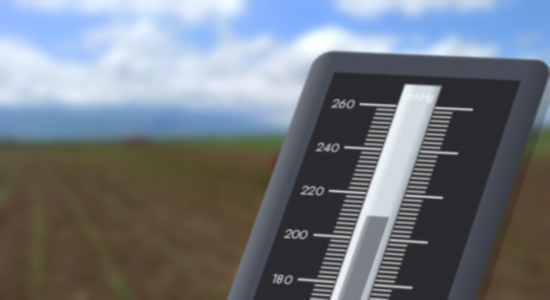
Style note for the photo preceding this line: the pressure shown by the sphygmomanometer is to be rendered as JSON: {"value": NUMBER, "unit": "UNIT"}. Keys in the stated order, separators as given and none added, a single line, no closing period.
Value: {"value": 210, "unit": "mmHg"}
